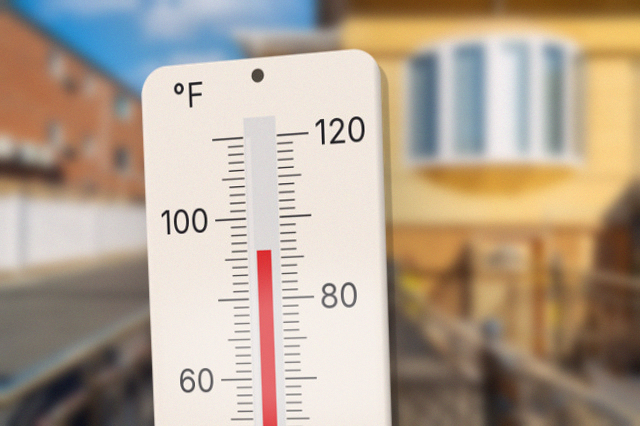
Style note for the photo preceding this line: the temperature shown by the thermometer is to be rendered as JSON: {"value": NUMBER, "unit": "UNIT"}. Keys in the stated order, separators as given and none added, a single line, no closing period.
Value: {"value": 92, "unit": "°F"}
